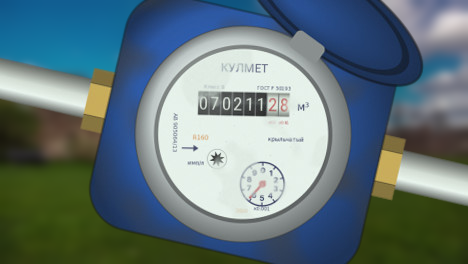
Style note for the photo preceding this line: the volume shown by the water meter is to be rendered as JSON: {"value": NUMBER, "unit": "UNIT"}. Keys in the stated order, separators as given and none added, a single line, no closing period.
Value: {"value": 70211.286, "unit": "m³"}
